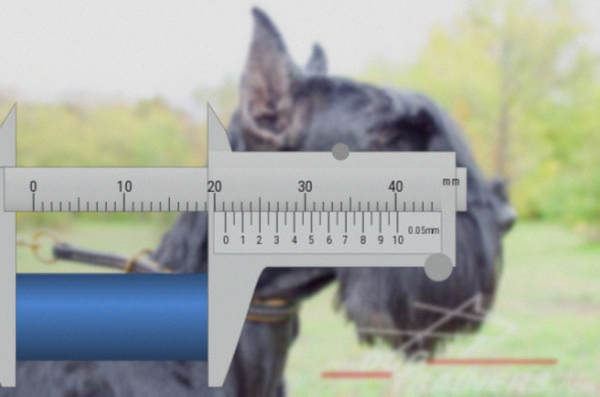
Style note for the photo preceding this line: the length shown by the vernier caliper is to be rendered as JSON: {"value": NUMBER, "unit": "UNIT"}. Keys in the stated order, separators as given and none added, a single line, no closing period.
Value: {"value": 21.2, "unit": "mm"}
